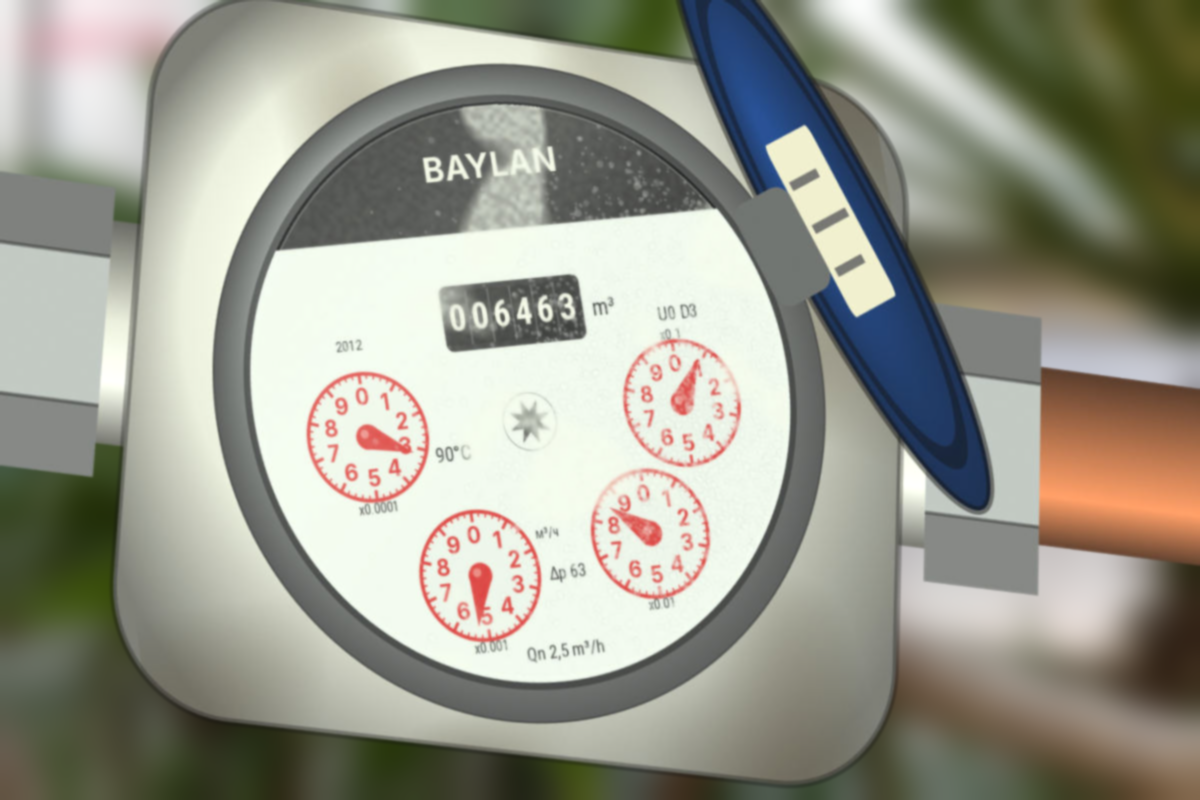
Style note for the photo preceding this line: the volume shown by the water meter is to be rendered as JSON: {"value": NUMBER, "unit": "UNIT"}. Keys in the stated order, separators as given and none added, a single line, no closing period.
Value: {"value": 6463.0853, "unit": "m³"}
